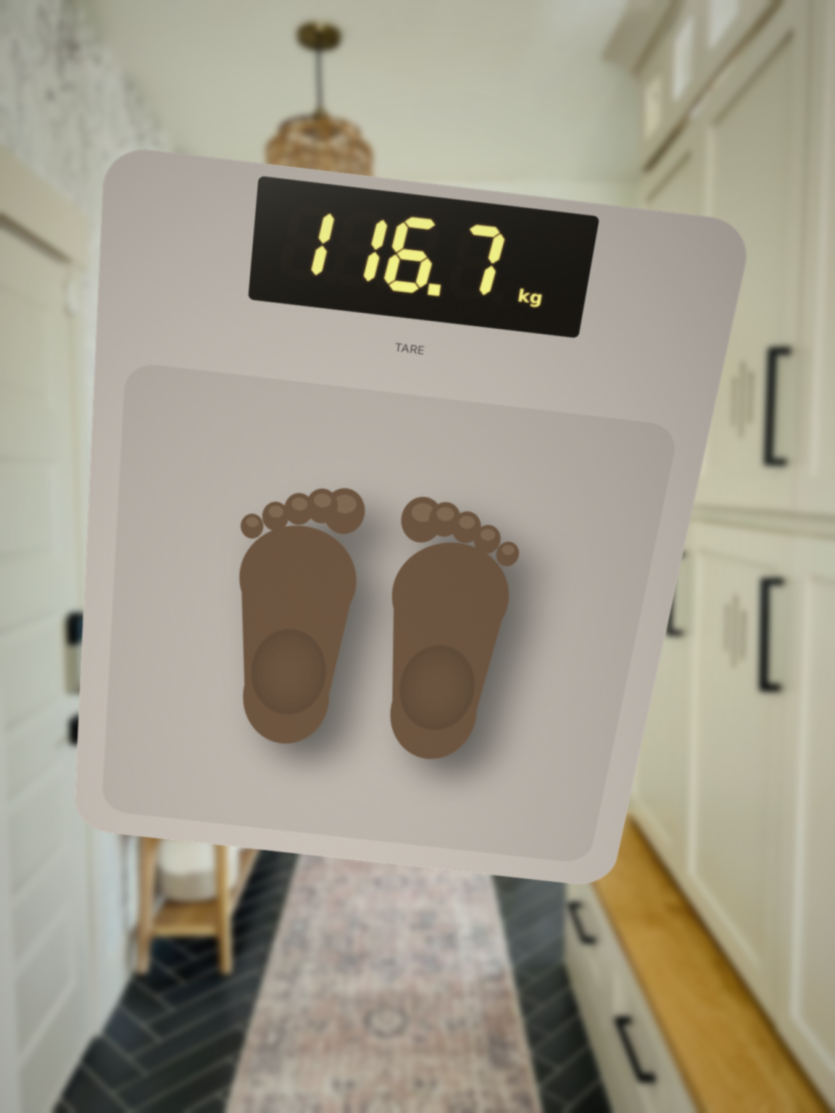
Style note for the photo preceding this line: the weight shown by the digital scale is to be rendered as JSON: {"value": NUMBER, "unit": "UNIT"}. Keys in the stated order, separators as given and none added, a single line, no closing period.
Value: {"value": 116.7, "unit": "kg"}
